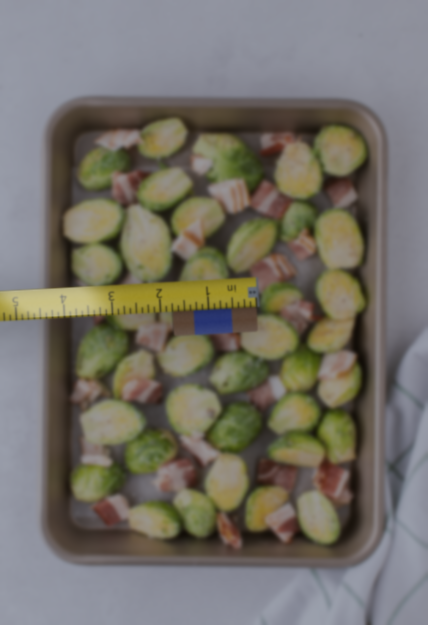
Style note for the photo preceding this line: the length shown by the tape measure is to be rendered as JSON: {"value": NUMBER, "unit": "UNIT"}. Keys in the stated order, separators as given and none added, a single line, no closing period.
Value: {"value": 1.75, "unit": "in"}
